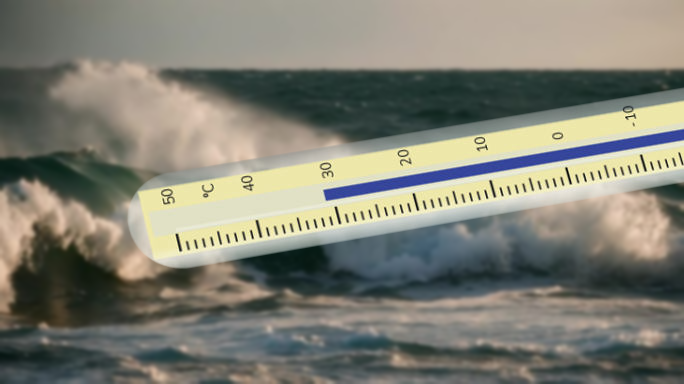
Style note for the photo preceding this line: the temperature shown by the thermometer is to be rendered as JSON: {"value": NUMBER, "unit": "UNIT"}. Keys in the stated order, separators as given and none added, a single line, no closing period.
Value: {"value": 31, "unit": "°C"}
